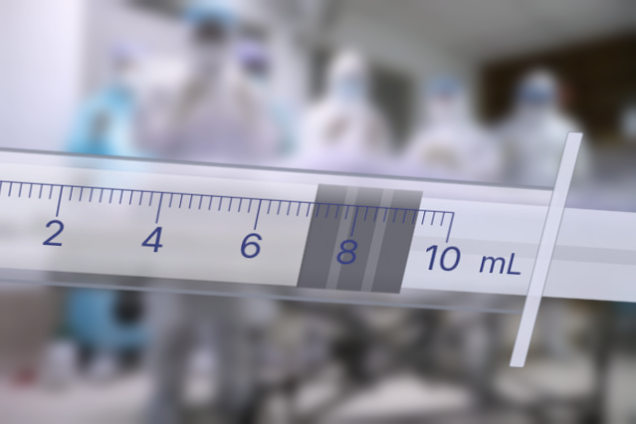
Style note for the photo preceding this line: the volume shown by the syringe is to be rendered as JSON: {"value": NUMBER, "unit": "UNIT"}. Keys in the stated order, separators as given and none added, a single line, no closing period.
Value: {"value": 7.1, "unit": "mL"}
